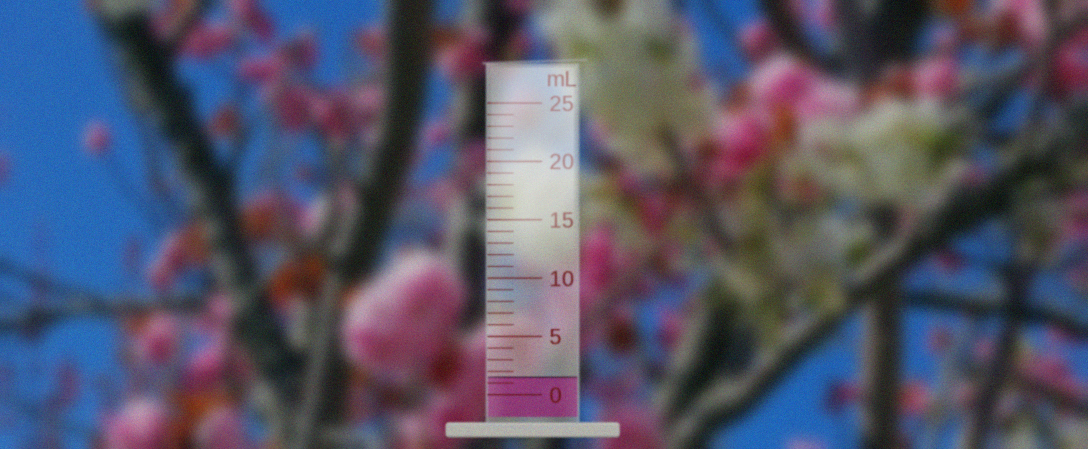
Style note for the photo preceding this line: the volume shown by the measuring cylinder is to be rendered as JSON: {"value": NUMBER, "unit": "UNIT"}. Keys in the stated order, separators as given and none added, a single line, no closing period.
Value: {"value": 1.5, "unit": "mL"}
